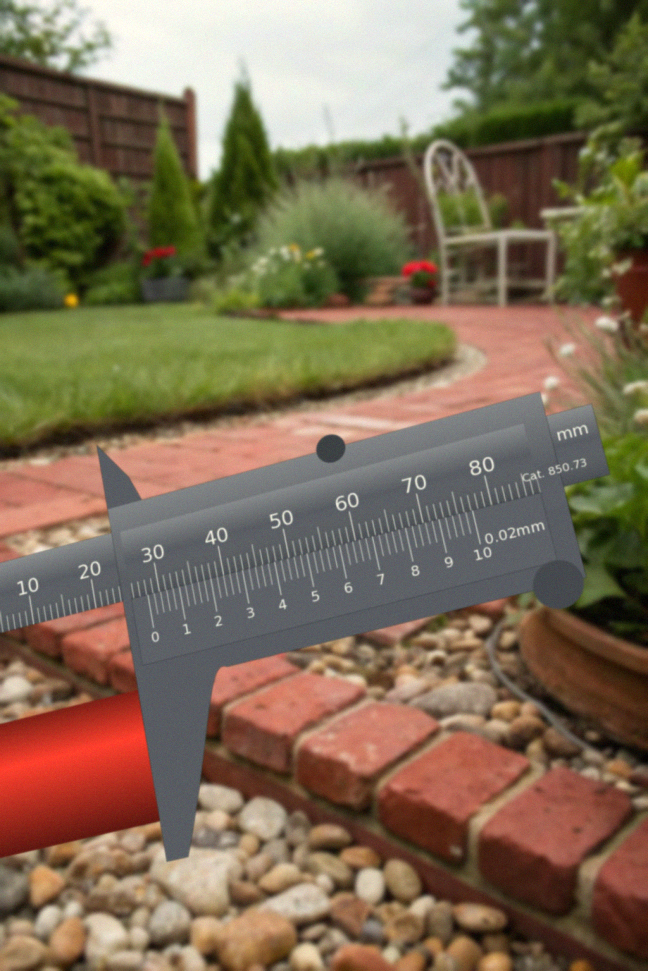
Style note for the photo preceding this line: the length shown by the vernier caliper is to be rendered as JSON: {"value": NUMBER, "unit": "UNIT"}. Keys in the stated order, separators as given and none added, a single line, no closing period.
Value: {"value": 28.2, "unit": "mm"}
